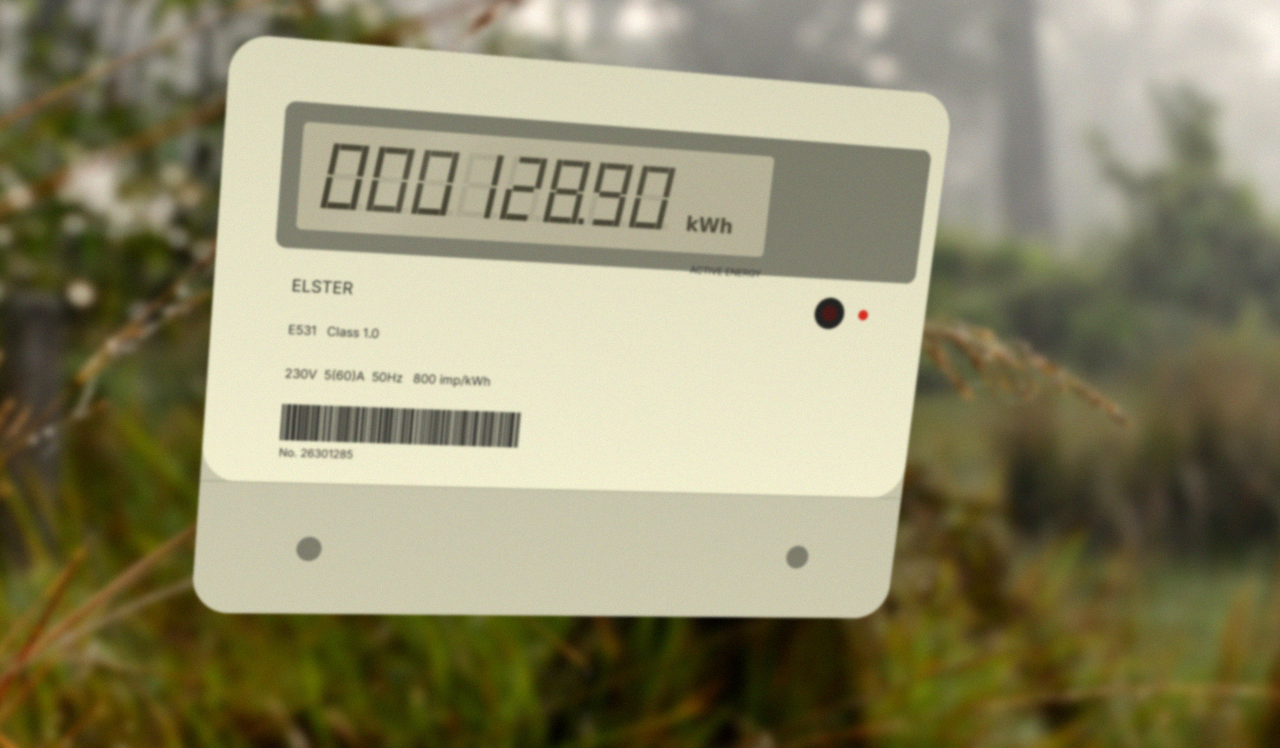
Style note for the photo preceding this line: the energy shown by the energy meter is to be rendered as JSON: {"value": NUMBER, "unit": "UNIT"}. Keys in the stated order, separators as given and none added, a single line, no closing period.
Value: {"value": 128.90, "unit": "kWh"}
